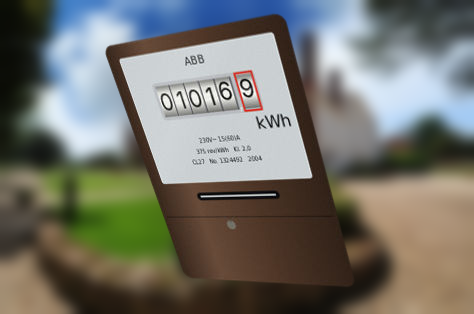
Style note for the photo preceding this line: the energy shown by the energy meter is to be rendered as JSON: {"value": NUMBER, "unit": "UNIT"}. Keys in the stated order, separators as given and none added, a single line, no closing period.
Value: {"value": 1016.9, "unit": "kWh"}
